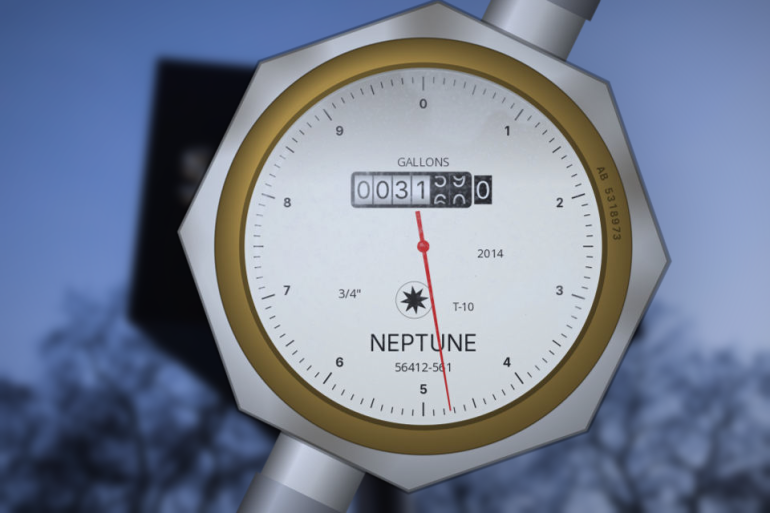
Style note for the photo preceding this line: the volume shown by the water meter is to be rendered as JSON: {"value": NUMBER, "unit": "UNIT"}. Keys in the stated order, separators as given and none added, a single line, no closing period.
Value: {"value": 31594.7, "unit": "gal"}
